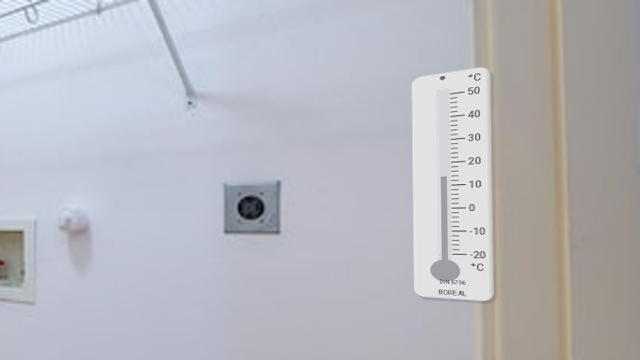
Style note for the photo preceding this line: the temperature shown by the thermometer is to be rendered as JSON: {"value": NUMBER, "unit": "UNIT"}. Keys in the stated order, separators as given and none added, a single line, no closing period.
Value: {"value": 14, "unit": "°C"}
